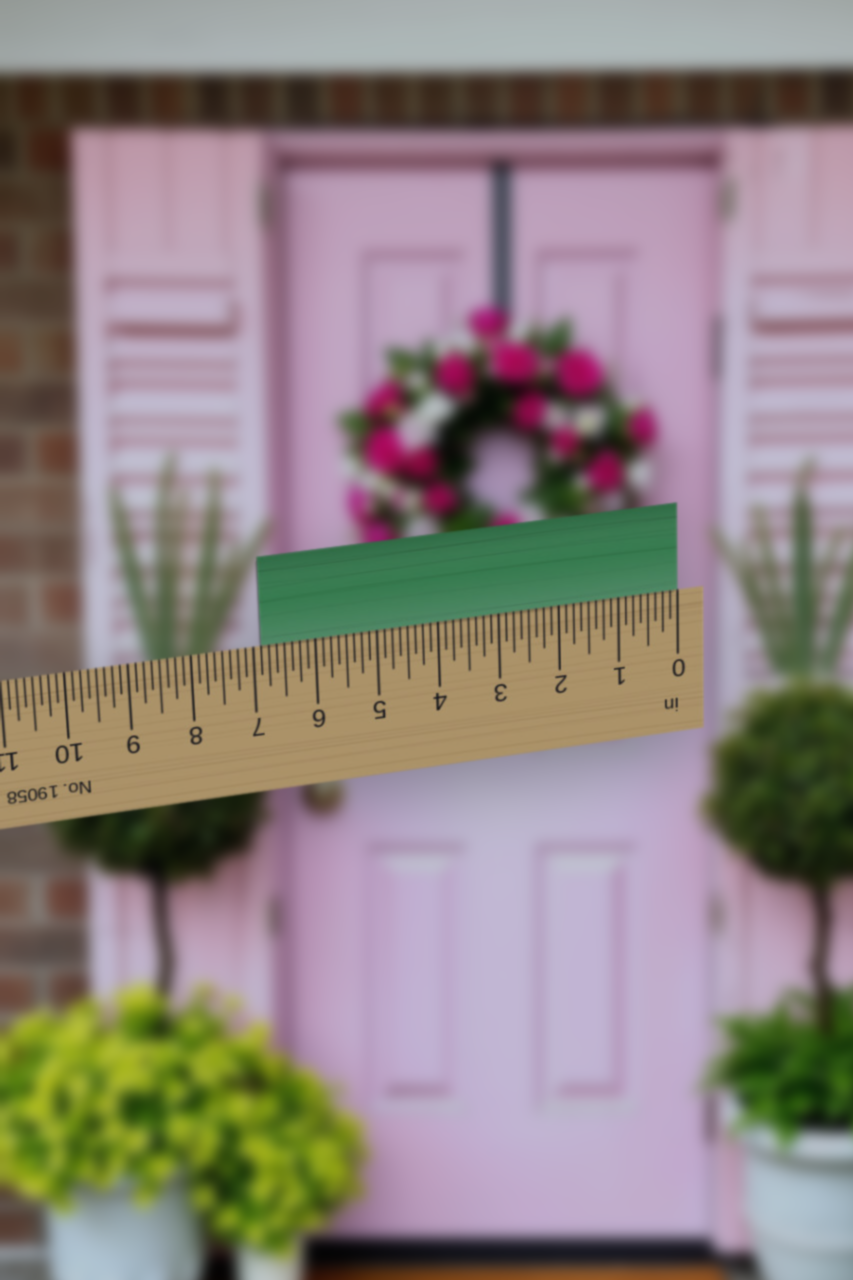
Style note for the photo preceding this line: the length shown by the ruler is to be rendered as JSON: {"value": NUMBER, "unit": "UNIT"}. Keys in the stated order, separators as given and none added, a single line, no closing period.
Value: {"value": 6.875, "unit": "in"}
